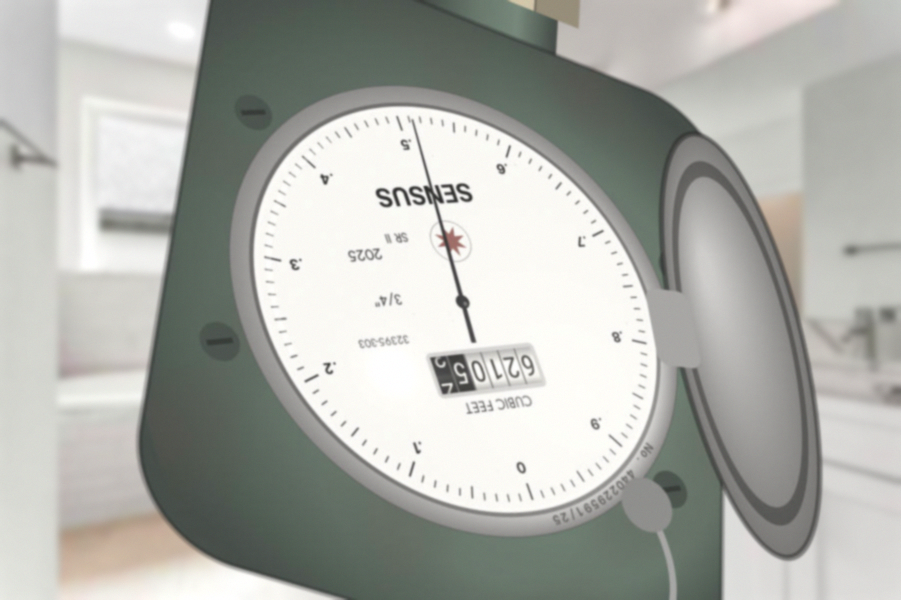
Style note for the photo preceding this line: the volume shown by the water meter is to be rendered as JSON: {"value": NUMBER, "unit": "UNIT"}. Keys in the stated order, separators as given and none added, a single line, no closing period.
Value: {"value": 621052.51, "unit": "ft³"}
